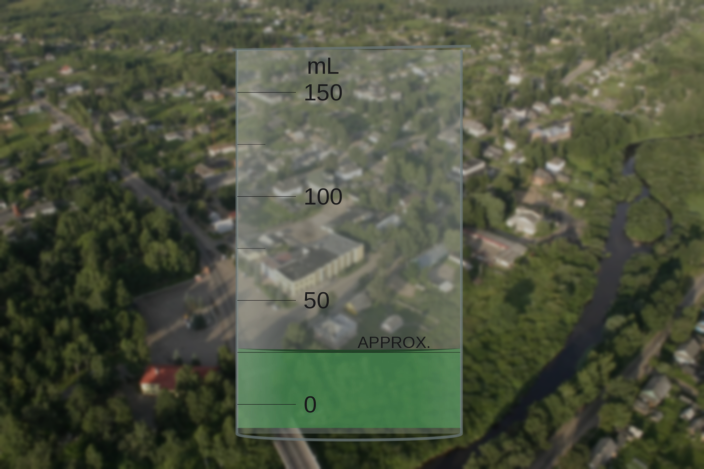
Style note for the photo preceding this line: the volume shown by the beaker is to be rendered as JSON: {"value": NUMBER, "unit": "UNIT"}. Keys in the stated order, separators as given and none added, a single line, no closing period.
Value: {"value": 25, "unit": "mL"}
